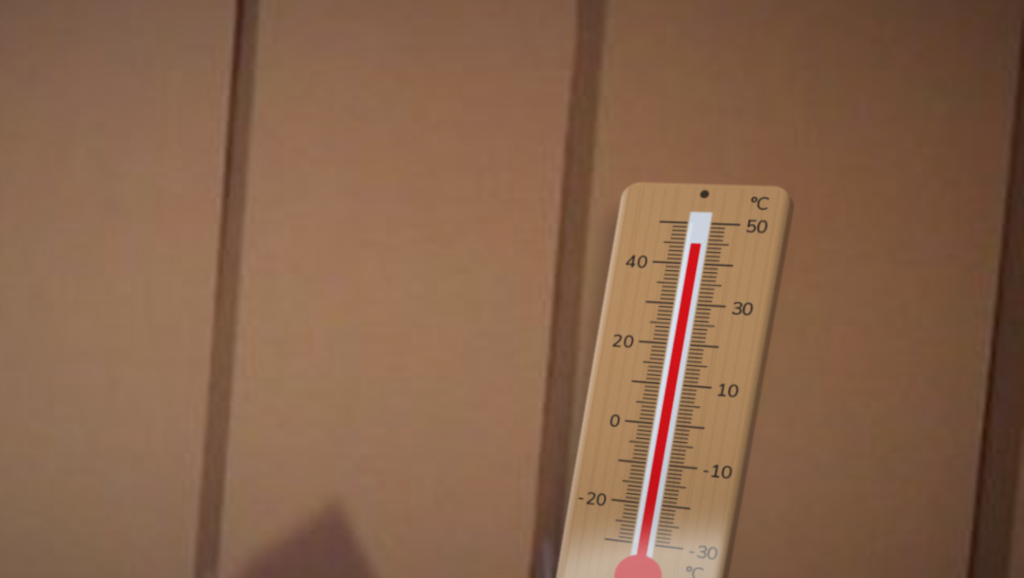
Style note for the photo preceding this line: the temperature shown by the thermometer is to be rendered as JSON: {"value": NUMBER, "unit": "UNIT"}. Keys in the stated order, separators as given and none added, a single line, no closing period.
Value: {"value": 45, "unit": "°C"}
